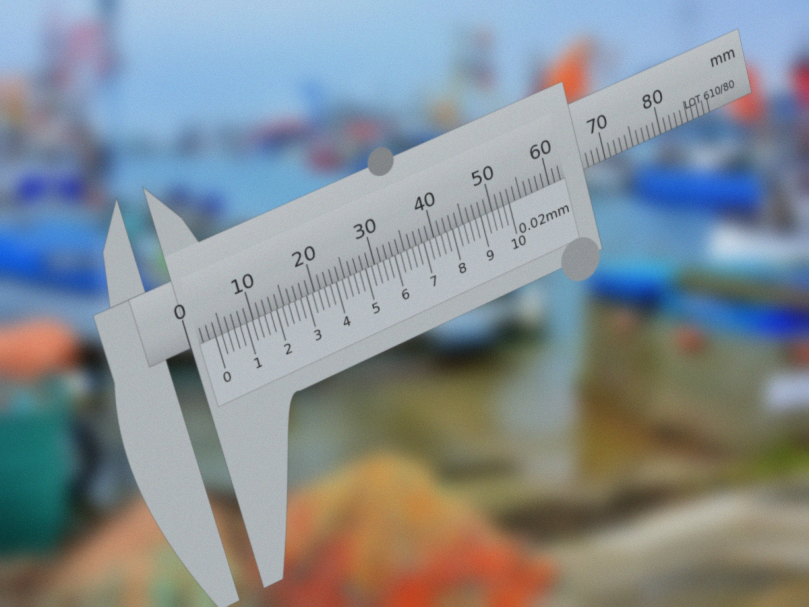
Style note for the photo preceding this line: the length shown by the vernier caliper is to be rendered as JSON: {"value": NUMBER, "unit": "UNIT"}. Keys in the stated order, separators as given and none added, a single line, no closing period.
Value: {"value": 4.0, "unit": "mm"}
